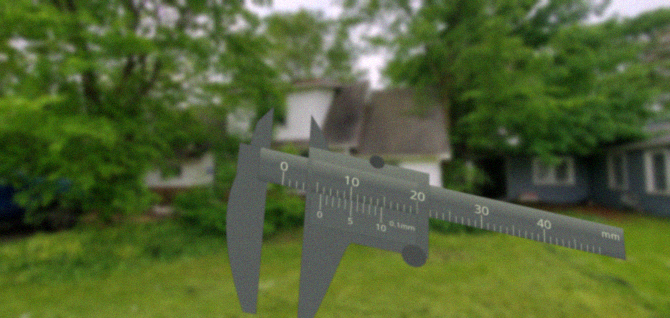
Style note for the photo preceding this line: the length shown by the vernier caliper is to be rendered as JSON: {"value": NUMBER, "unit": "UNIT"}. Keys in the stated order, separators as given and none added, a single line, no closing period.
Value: {"value": 5.6, "unit": "mm"}
